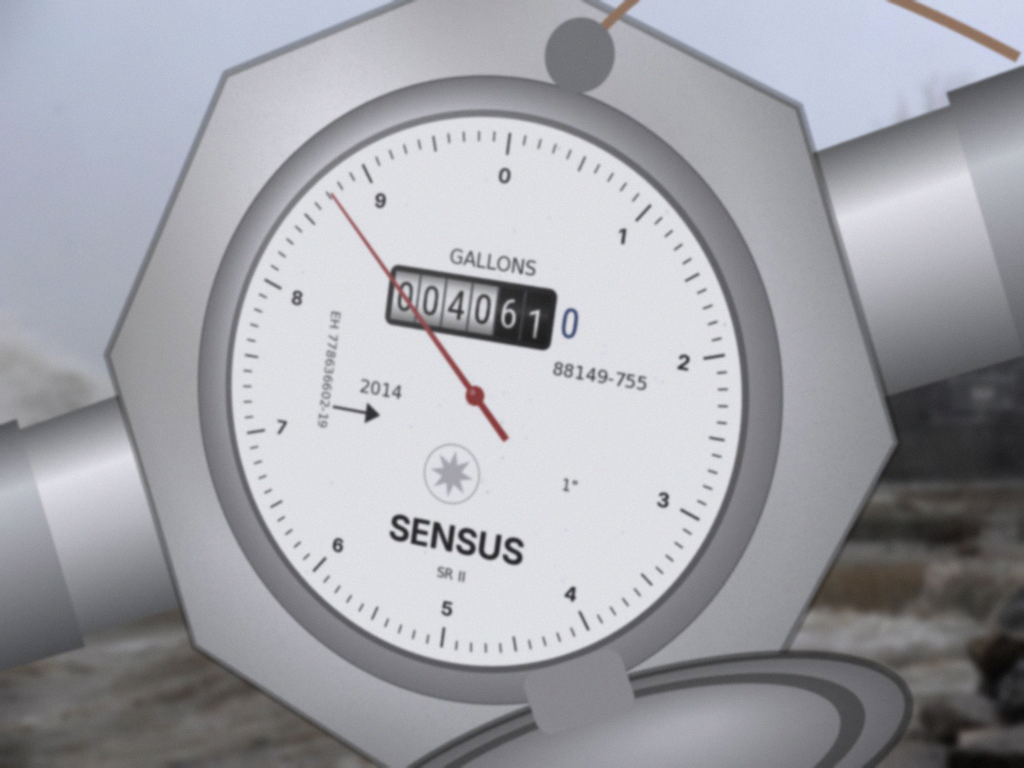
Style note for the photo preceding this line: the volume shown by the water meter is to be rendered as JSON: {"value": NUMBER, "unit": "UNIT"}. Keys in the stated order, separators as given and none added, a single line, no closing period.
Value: {"value": 40608.7, "unit": "gal"}
